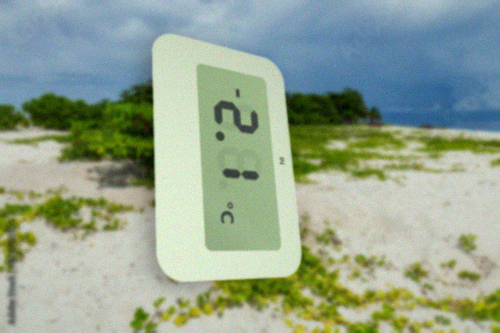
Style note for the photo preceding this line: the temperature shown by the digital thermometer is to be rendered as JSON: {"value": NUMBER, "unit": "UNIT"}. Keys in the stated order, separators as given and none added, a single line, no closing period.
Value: {"value": -2.1, "unit": "°C"}
